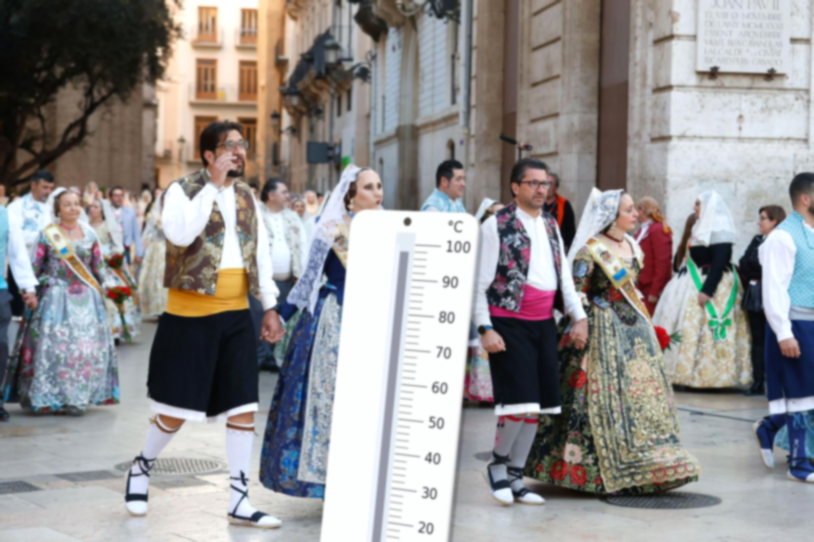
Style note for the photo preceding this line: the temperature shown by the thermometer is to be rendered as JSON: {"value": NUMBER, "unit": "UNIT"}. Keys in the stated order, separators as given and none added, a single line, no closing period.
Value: {"value": 98, "unit": "°C"}
